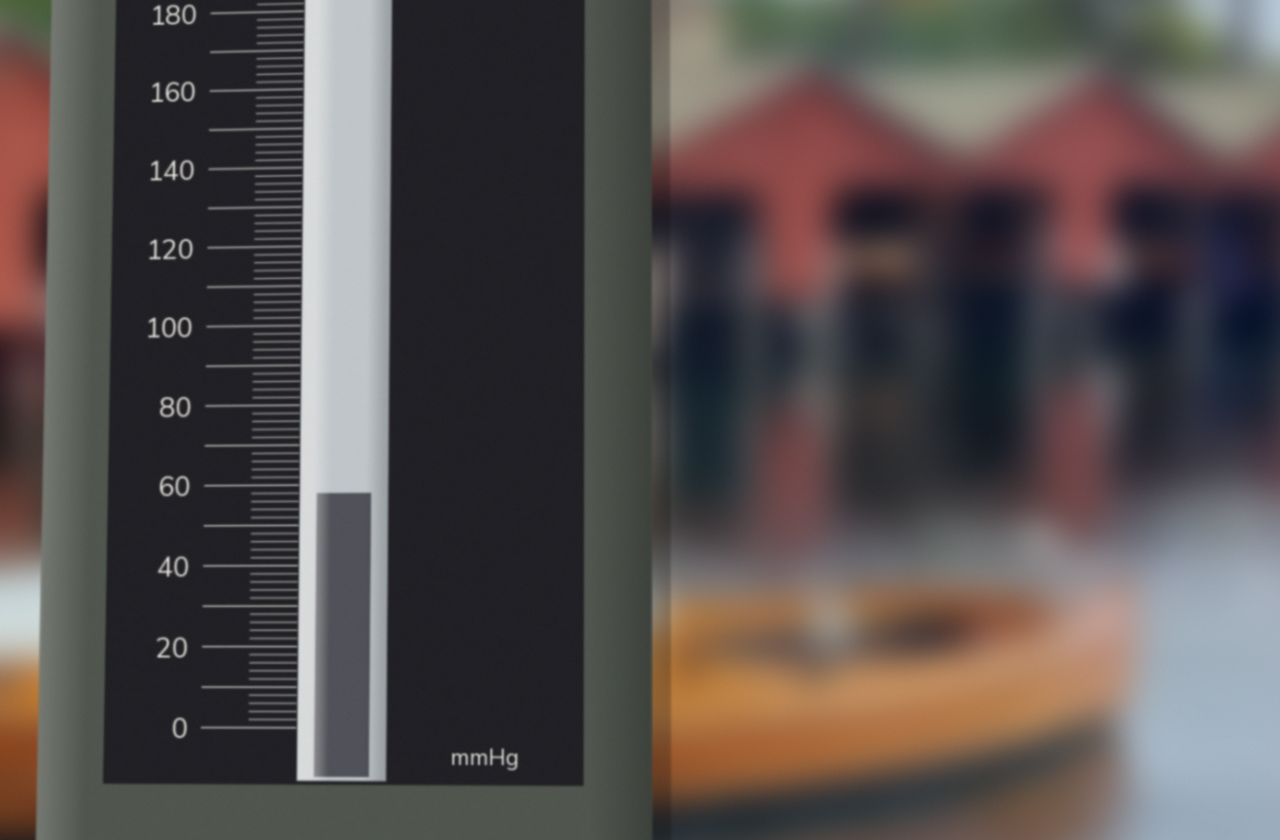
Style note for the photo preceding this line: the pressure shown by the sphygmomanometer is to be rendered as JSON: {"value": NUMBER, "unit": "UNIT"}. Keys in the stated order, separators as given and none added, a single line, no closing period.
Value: {"value": 58, "unit": "mmHg"}
